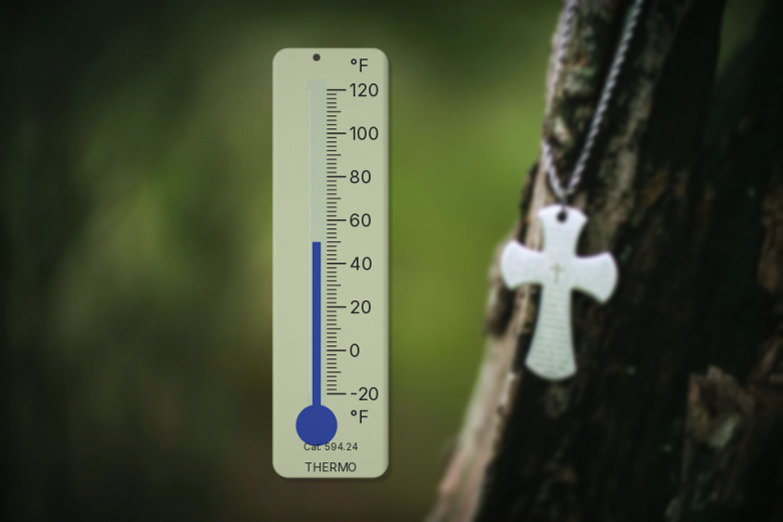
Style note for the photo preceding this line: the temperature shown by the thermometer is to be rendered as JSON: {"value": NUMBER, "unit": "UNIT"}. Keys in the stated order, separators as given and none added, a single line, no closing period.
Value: {"value": 50, "unit": "°F"}
